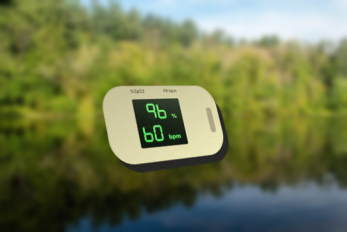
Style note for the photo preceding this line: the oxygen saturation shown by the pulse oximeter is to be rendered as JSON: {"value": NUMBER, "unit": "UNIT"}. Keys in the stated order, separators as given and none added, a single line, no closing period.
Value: {"value": 96, "unit": "%"}
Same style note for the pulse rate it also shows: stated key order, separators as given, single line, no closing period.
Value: {"value": 60, "unit": "bpm"}
